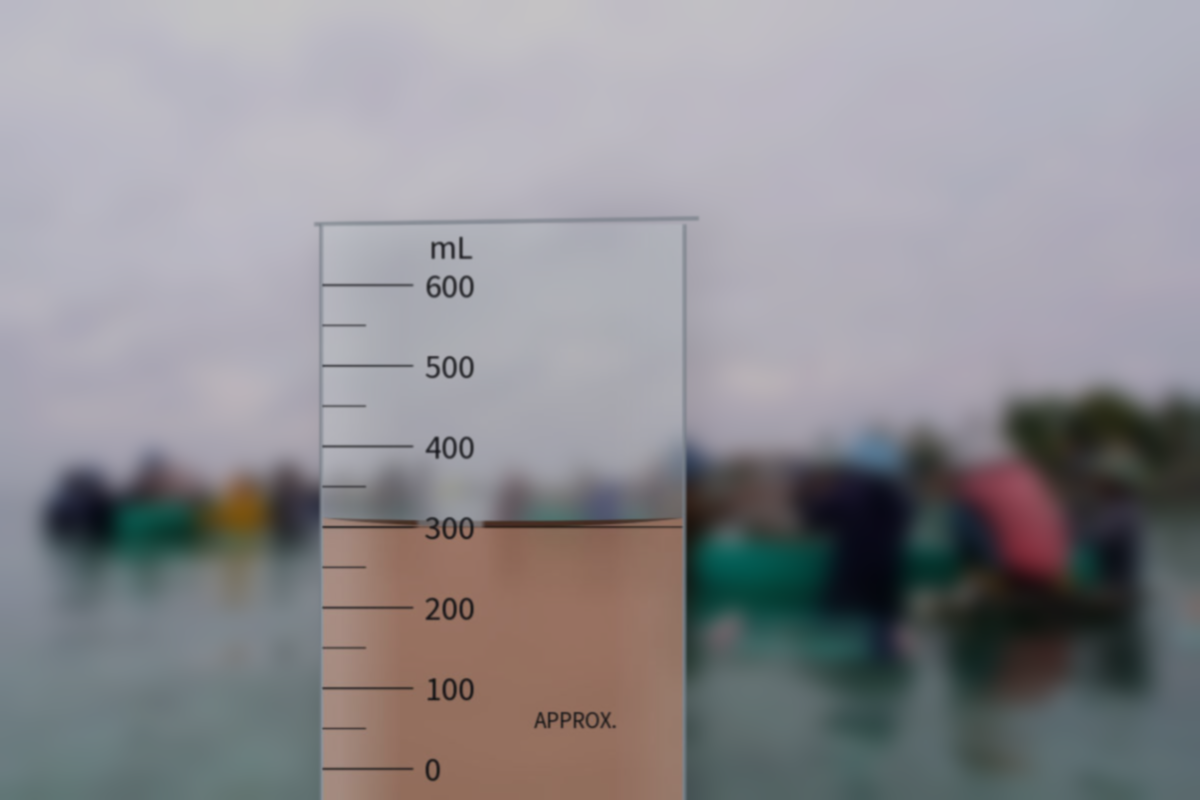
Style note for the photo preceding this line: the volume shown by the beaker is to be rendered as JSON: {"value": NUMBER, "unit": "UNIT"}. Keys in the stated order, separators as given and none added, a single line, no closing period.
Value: {"value": 300, "unit": "mL"}
